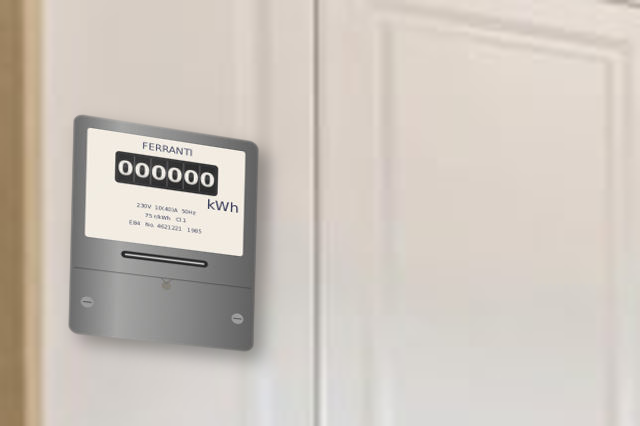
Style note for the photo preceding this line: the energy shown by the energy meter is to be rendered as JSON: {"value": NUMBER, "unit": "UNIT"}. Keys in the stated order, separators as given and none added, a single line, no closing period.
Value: {"value": 0, "unit": "kWh"}
